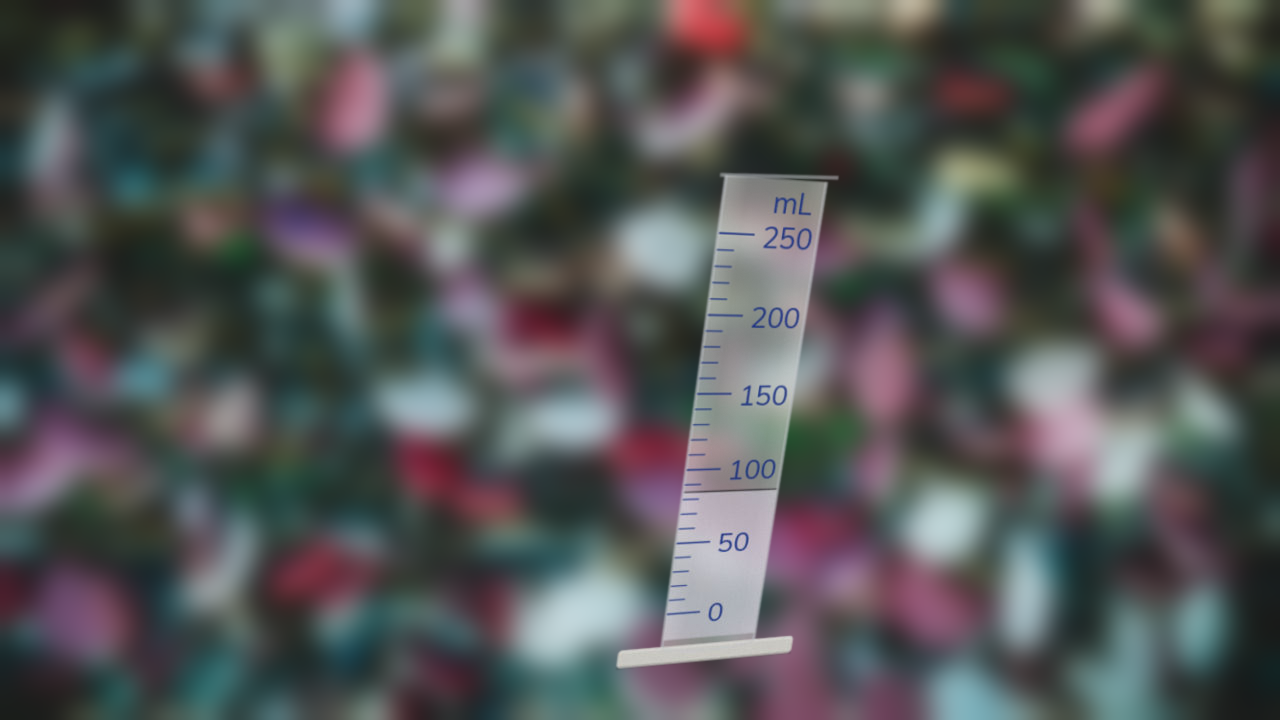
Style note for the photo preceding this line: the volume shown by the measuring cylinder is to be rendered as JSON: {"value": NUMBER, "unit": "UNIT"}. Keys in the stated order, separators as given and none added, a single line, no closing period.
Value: {"value": 85, "unit": "mL"}
